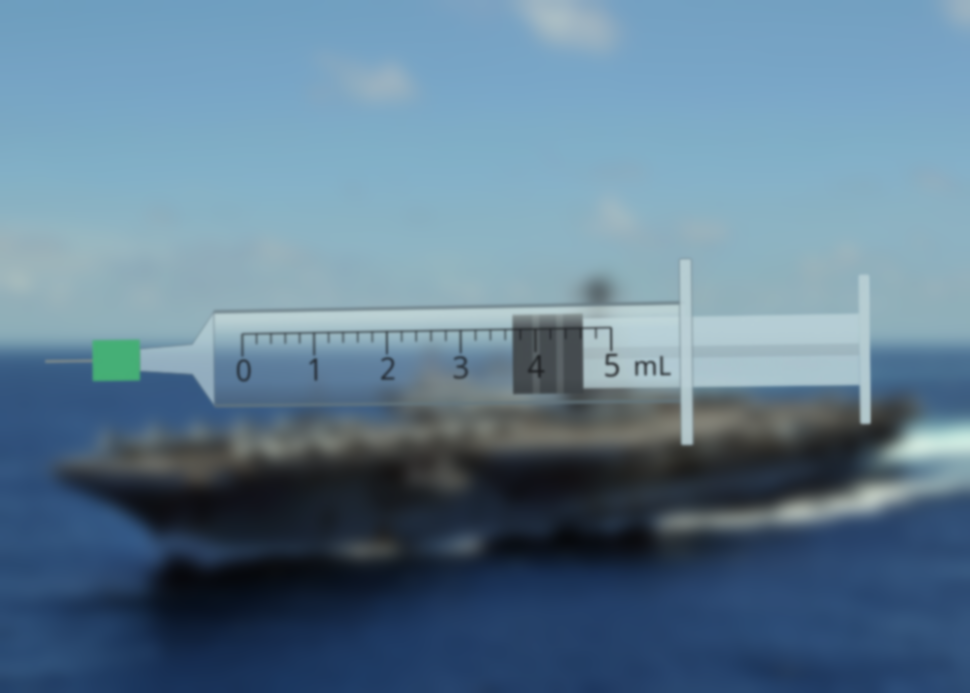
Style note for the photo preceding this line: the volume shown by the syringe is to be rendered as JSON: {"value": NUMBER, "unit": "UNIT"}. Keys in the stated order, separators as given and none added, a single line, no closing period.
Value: {"value": 3.7, "unit": "mL"}
